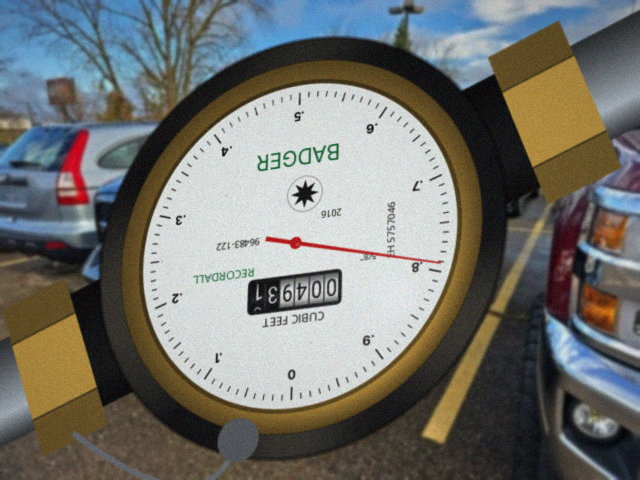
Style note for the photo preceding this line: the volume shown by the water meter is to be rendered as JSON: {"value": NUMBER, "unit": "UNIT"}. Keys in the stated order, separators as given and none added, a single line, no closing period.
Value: {"value": 4930.79, "unit": "ft³"}
